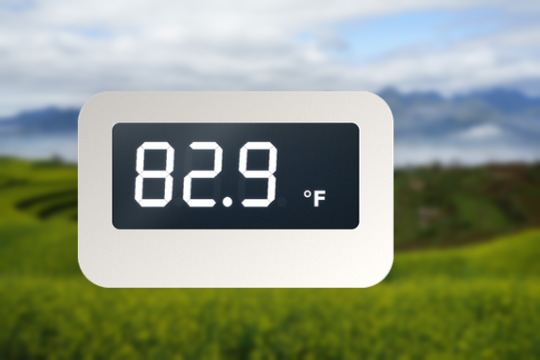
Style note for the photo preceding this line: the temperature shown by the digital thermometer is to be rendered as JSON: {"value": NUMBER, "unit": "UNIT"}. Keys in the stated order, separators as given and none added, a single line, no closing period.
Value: {"value": 82.9, "unit": "°F"}
